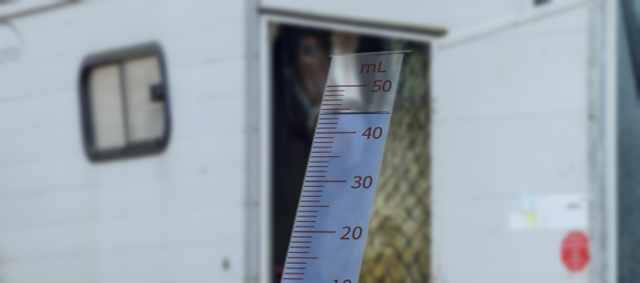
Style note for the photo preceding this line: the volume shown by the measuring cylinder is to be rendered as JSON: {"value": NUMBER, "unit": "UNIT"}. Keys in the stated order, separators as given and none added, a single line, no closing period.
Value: {"value": 44, "unit": "mL"}
